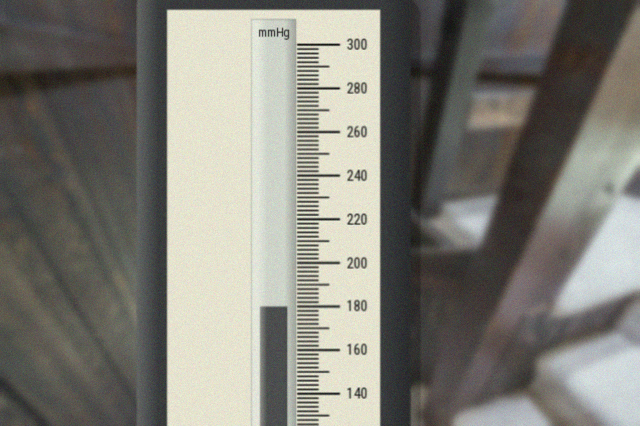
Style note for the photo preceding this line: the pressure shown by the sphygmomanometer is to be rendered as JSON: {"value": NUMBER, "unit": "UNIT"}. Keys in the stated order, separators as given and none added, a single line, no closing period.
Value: {"value": 180, "unit": "mmHg"}
